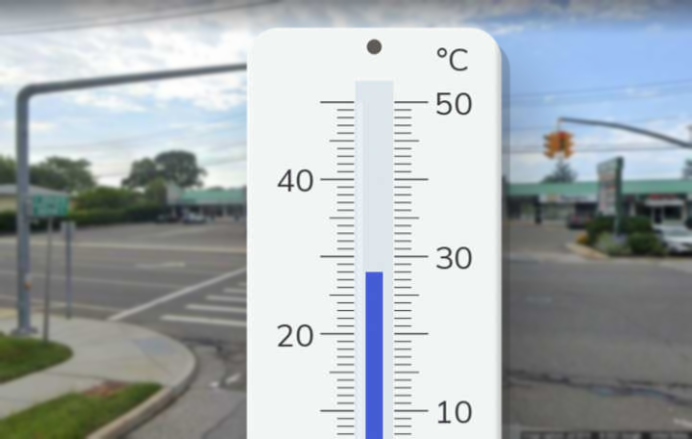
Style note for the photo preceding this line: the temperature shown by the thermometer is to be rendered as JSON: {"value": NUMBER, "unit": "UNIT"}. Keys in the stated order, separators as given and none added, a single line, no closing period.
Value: {"value": 28, "unit": "°C"}
